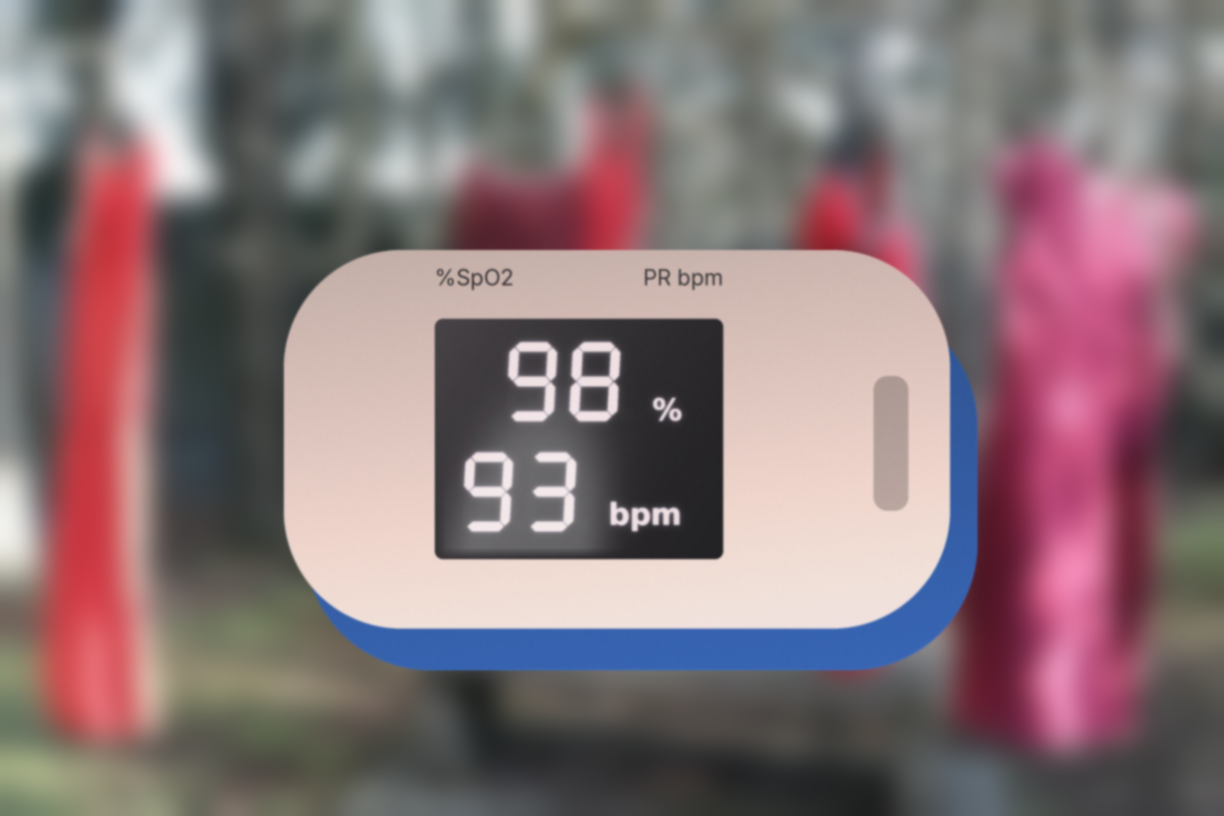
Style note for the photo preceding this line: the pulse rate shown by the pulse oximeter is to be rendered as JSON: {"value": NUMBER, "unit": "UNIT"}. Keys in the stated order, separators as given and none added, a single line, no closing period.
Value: {"value": 93, "unit": "bpm"}
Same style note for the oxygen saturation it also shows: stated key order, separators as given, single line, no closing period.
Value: {"value": 98, "unit": "%"}
